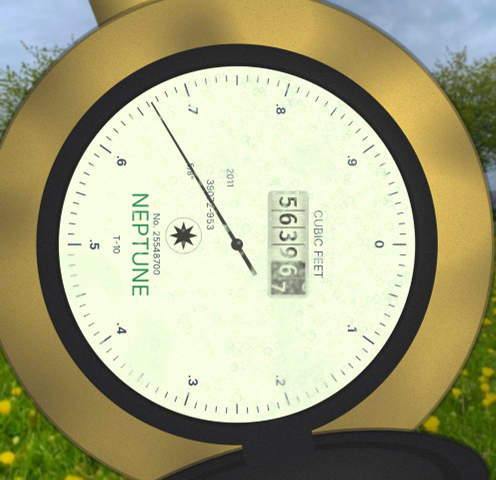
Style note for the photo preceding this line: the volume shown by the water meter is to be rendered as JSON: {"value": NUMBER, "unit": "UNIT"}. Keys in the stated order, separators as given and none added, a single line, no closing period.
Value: {"value": 563966.66, "unit": "ft³"}
